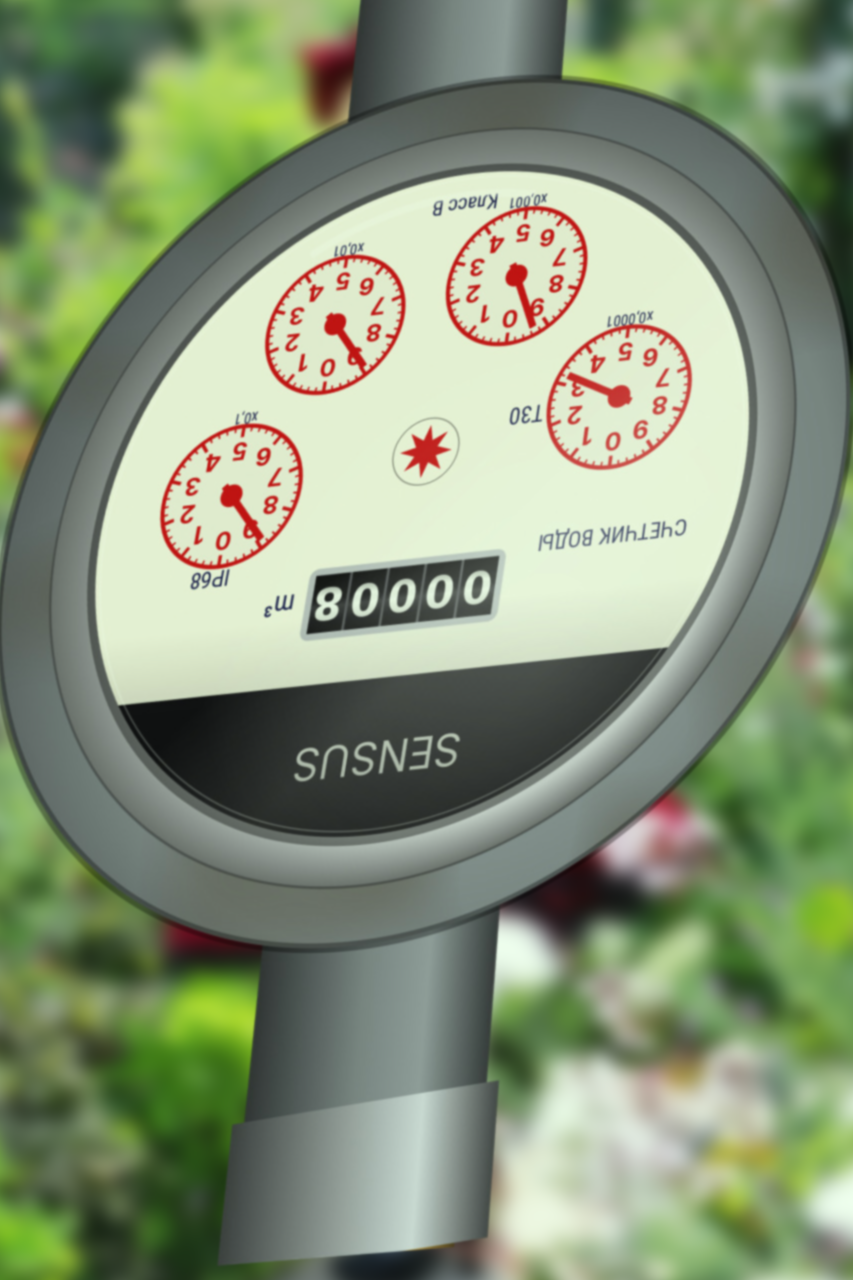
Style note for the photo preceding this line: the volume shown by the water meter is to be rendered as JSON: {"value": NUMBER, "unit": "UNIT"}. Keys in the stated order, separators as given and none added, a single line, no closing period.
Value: {"value": 8.8893, "unit": "m³"}
